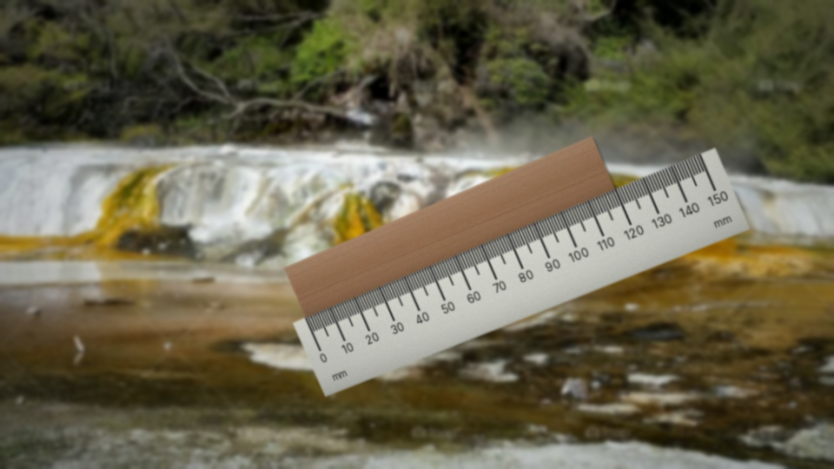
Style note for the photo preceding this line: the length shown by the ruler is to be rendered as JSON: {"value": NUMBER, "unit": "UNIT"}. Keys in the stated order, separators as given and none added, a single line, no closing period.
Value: {"value": 120, "unit": "mm"}
